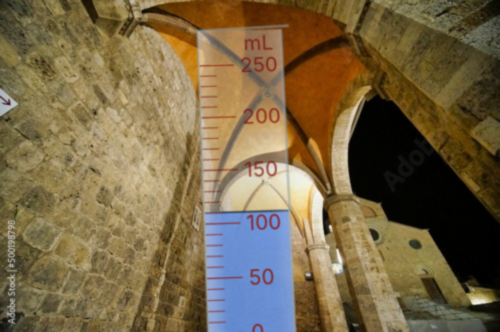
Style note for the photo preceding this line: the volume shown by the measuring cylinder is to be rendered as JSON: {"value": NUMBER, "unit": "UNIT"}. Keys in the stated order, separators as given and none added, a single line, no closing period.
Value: {"value": 110, "unit": "mL"}
